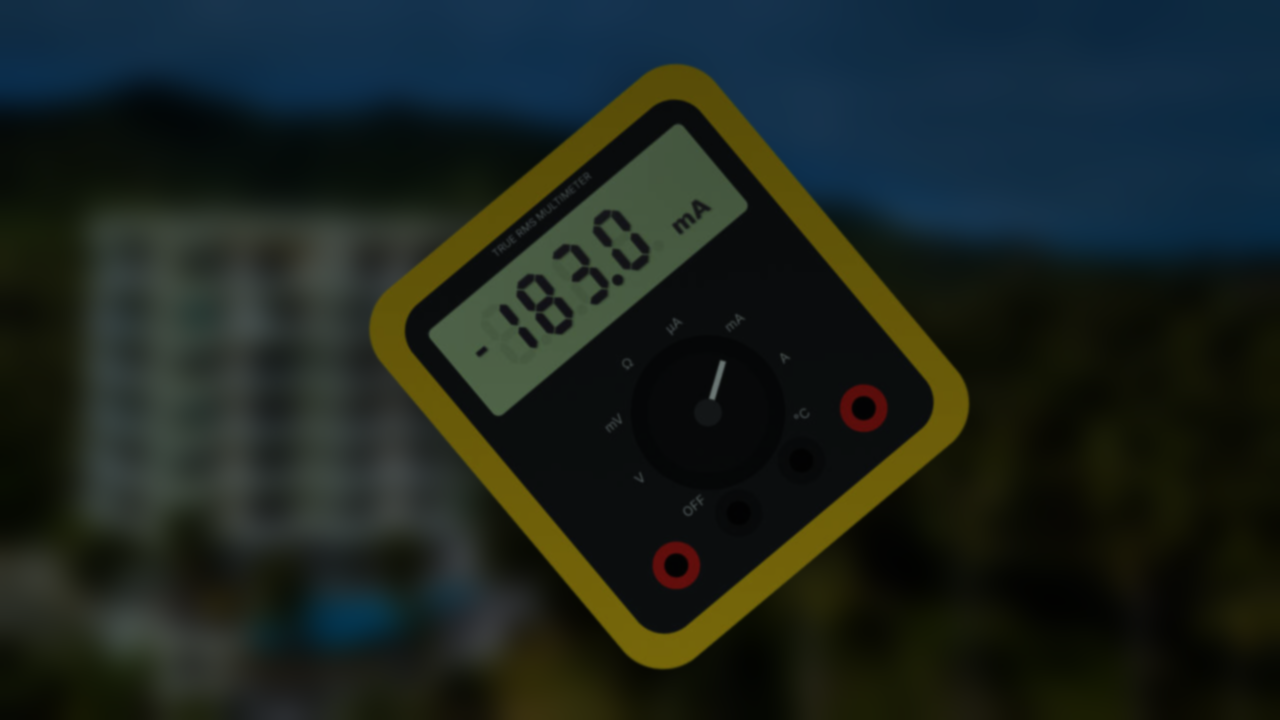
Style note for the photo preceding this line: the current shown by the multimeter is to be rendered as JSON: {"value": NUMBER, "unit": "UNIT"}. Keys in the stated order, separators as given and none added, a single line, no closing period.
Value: {"value": -183.0, "unit": "mA"}
